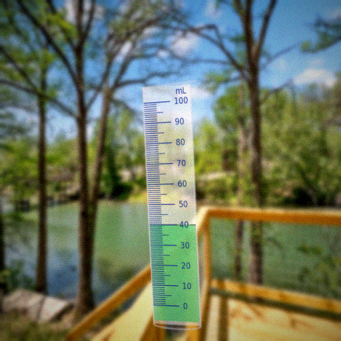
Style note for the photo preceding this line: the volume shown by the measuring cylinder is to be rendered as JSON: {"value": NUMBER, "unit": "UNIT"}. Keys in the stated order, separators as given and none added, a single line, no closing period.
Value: {"value": 40, "unit": "mL"}
